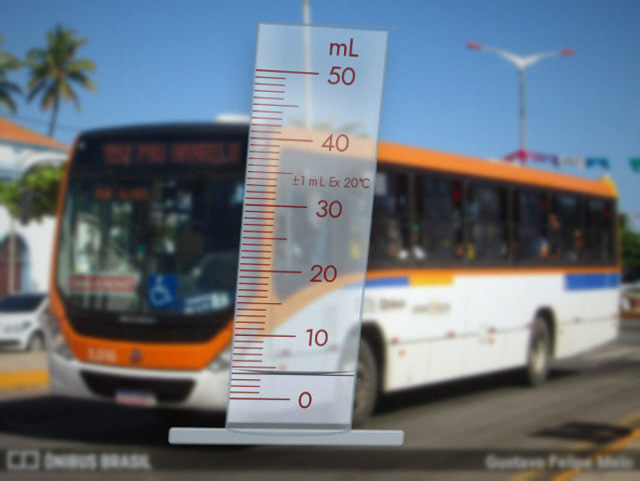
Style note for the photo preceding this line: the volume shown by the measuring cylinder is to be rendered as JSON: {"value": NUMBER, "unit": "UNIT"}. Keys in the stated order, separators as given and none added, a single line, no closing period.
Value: {"value": 4, "unit": "mL"}
